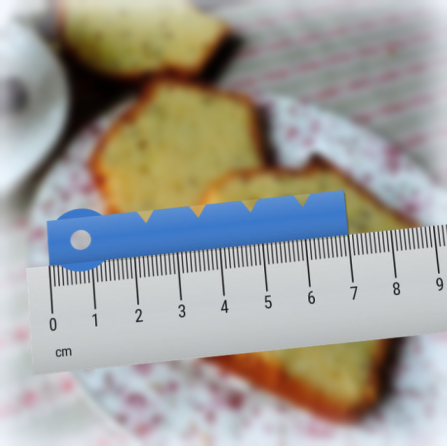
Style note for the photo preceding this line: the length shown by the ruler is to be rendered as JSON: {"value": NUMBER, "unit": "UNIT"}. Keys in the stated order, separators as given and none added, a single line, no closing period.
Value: {"value": 7, "unit": "cm"}
